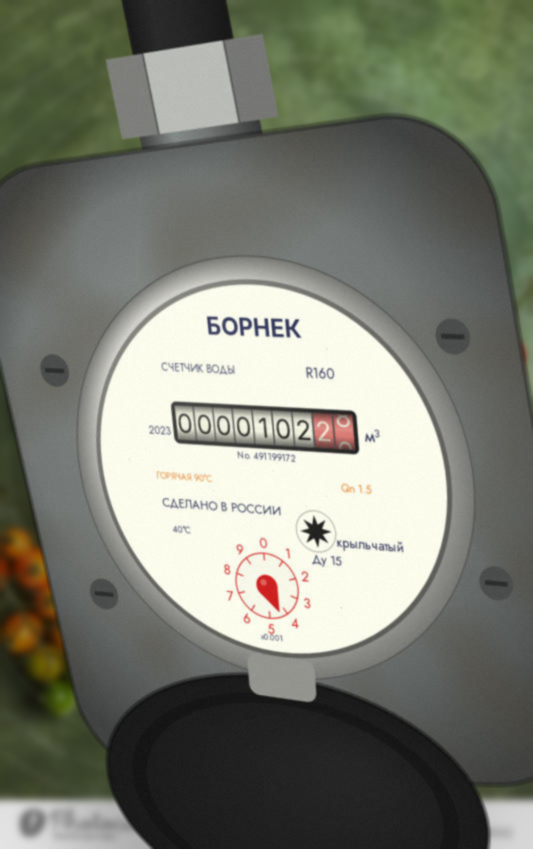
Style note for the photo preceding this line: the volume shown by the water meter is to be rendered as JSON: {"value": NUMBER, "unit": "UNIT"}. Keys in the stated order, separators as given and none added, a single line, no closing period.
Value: {"value": 102.284, "unit": "m³"}
